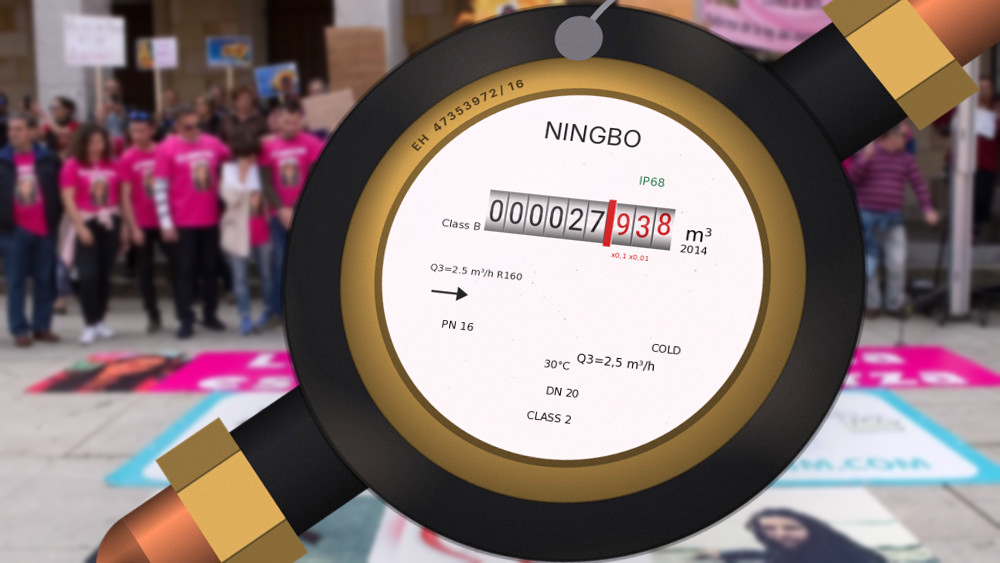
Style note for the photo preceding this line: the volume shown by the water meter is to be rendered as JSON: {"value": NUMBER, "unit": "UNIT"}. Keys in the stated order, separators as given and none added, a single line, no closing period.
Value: {"value": 27.938, "unit": "m³"}
